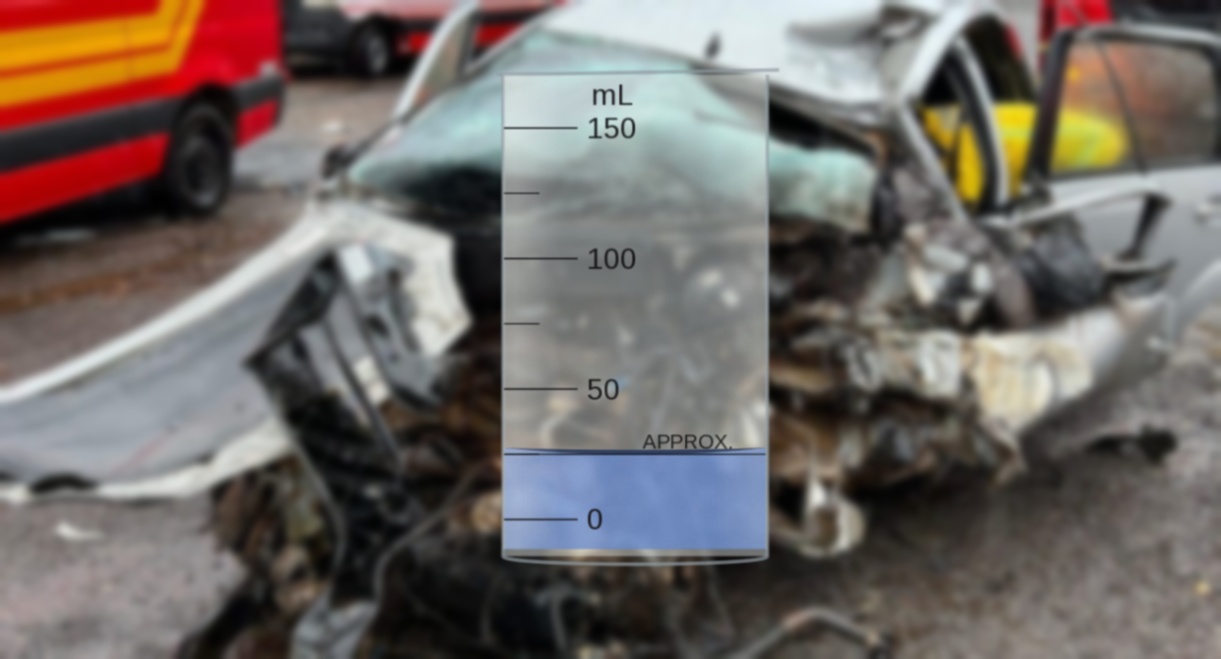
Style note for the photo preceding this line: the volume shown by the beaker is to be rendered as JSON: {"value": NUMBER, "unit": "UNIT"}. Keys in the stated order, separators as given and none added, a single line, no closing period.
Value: {"value": 25, "unit": "mL"}
